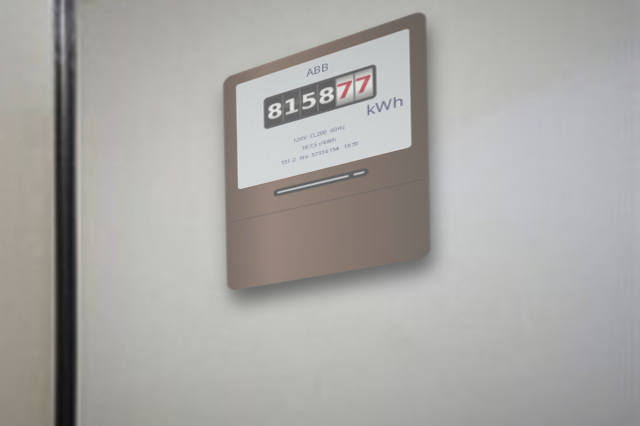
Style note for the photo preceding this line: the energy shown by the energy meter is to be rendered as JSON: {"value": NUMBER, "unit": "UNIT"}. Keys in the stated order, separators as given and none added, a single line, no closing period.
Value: {"value": 8158.77, "unit": "kWh"}
